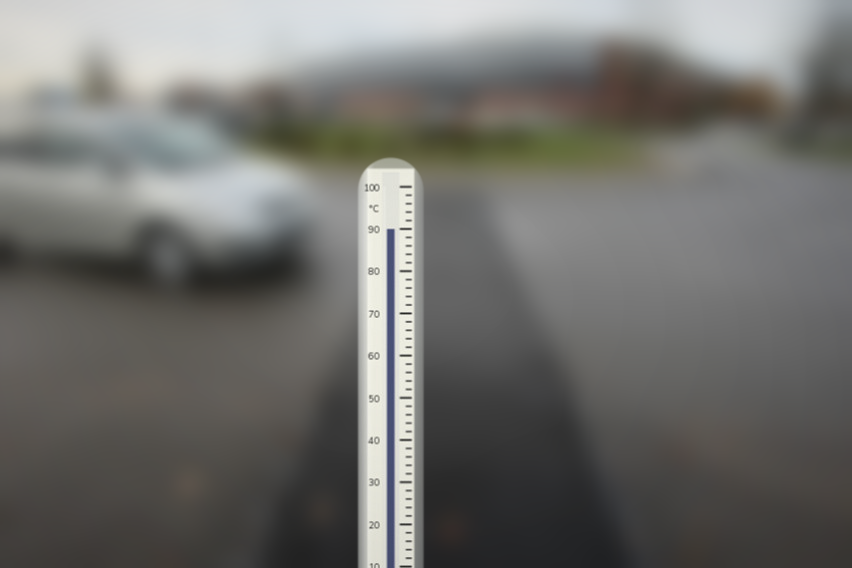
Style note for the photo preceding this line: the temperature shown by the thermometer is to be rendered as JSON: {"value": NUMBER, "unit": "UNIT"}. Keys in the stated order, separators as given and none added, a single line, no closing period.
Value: {"value": 90, "unit": "°C"}
